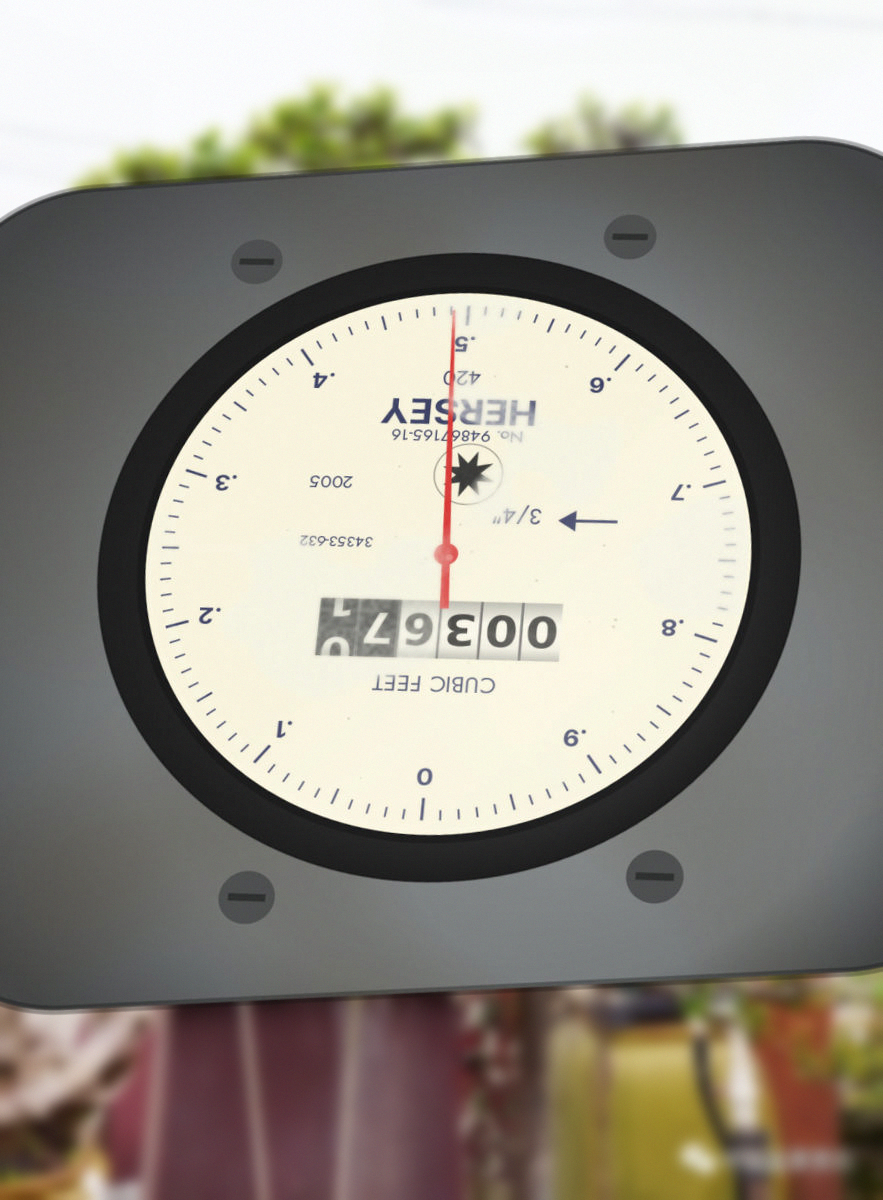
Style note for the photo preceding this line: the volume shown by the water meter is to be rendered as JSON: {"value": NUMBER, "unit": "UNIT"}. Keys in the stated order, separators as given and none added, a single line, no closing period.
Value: {"value": 3670.49, "unit": "ft³"}
